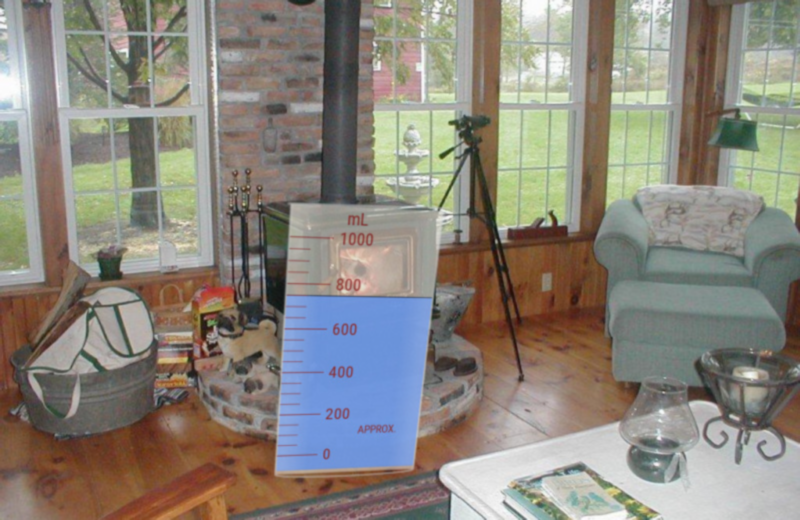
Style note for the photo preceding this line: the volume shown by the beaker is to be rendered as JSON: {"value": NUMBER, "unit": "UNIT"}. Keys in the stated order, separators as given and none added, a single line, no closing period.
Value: {"value": 750, "unit": "mL"}
